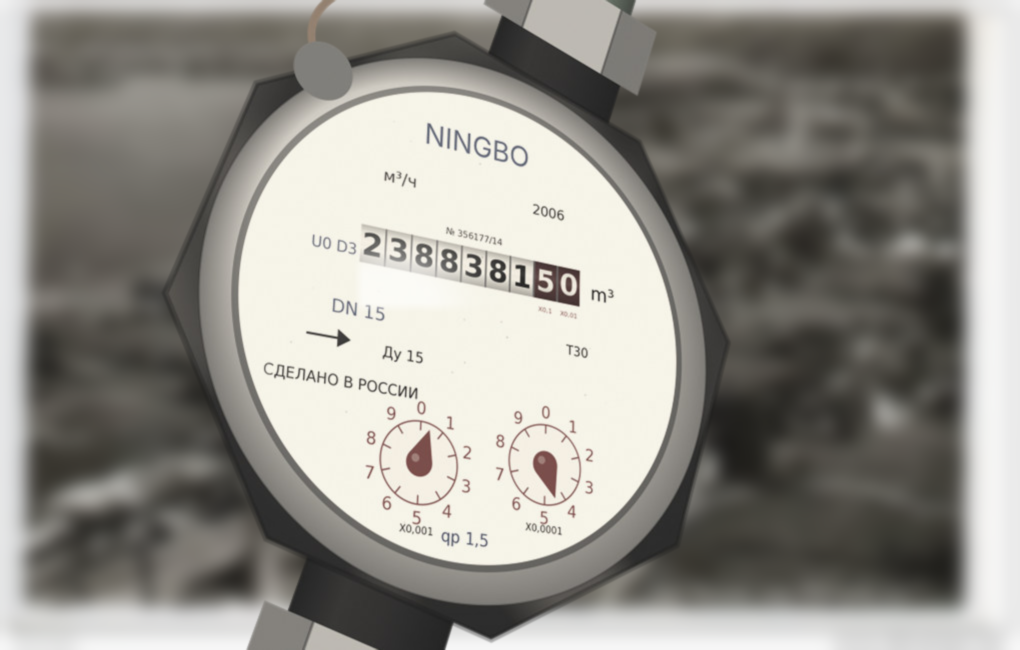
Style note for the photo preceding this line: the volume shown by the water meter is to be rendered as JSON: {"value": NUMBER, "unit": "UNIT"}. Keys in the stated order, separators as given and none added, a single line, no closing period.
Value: {"value": 2388381.5004, "unit": "m³"}
